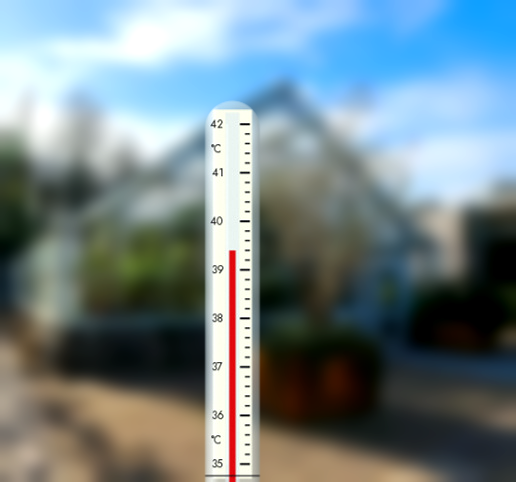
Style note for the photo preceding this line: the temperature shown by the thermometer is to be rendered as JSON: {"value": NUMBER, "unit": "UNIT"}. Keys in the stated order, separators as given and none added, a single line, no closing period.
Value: {"value": 39.4, "unit": "°C"}
